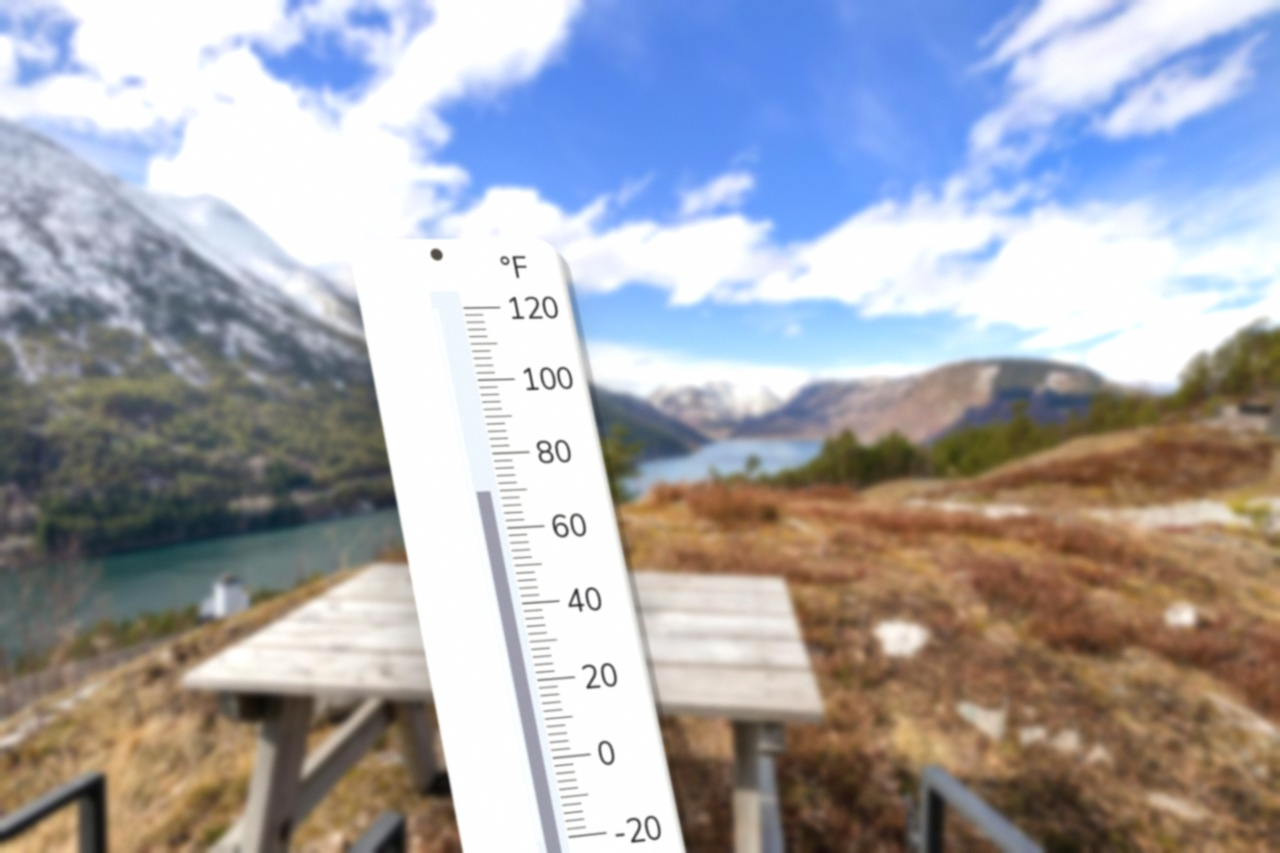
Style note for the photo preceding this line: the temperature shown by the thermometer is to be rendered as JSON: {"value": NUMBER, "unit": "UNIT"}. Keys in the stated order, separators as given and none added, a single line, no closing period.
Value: {"value": 70, "unit": "°F"}
